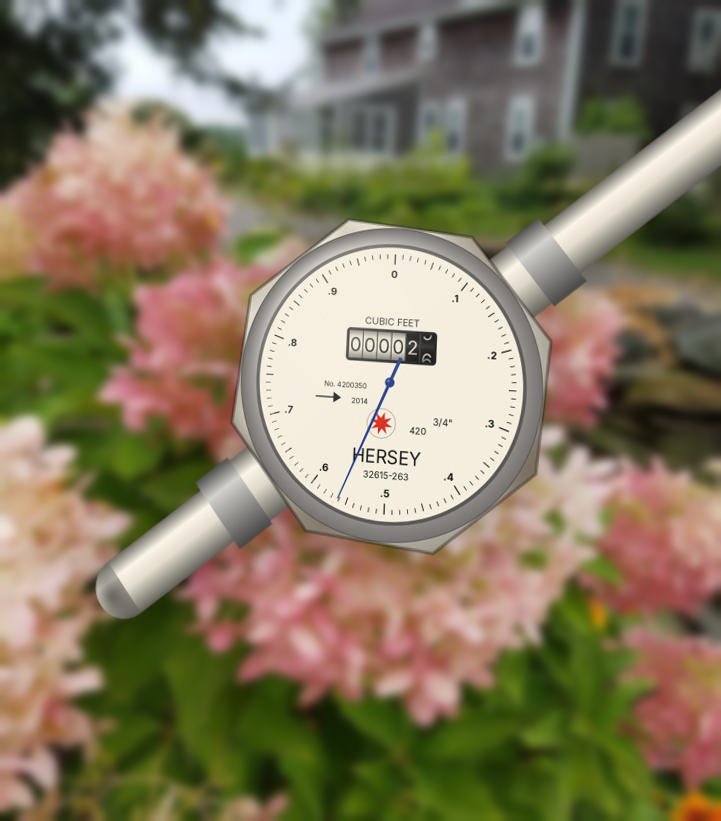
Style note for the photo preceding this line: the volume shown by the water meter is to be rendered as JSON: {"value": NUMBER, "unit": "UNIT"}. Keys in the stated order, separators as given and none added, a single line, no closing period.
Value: {"value": 25.56, "unit": "ft³"}
